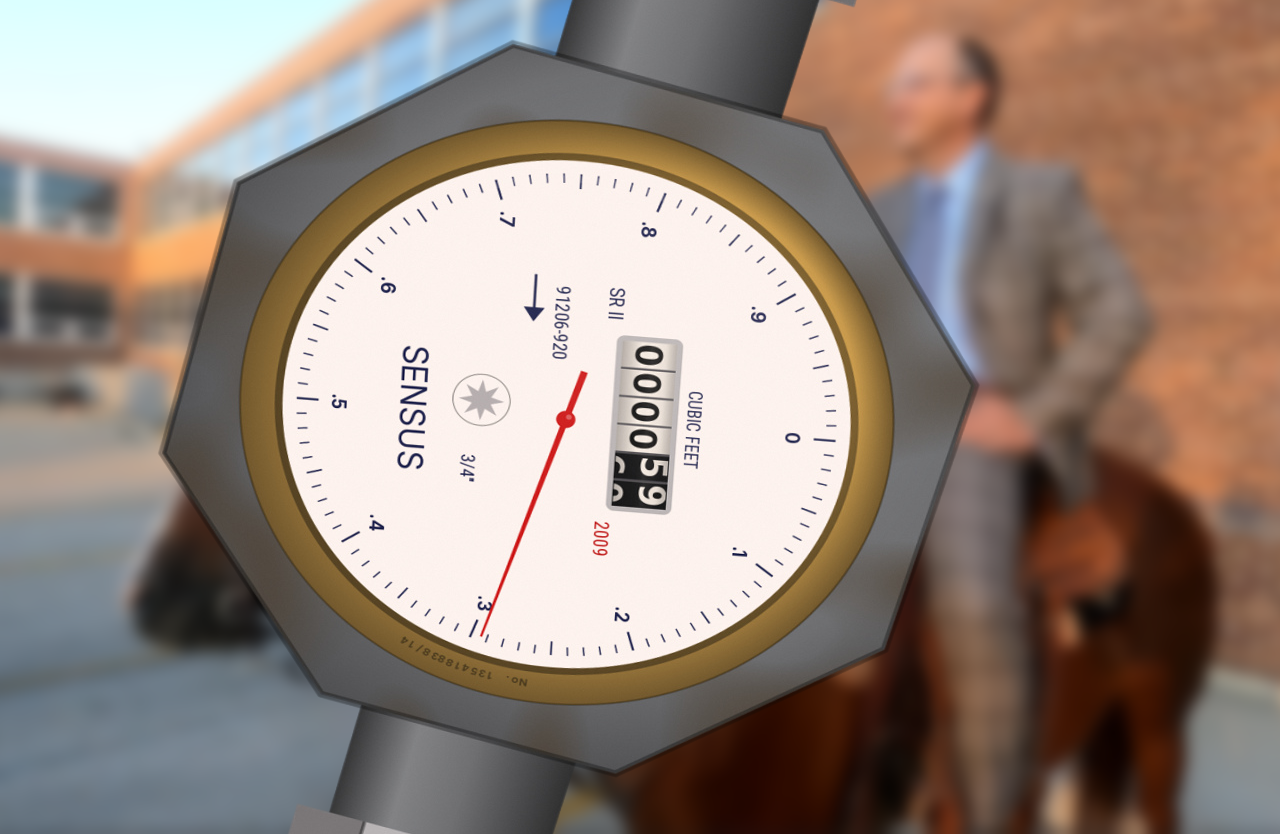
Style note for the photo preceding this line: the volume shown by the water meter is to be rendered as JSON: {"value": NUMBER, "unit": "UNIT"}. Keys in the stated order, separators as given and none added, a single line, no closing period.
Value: {"value": 59.29, "unit": "ft³"}
